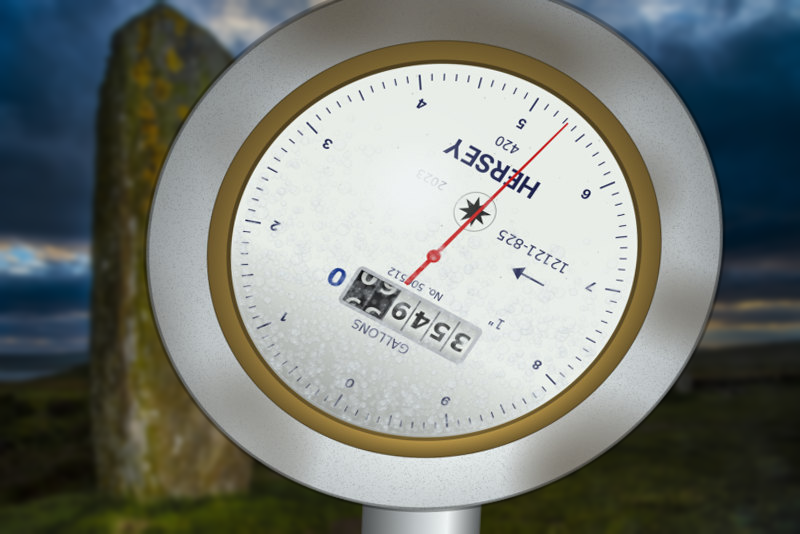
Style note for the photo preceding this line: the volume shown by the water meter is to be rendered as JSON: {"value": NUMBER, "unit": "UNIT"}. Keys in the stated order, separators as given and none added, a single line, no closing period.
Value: {"value": 3549595.3, "unit": "gal"}
